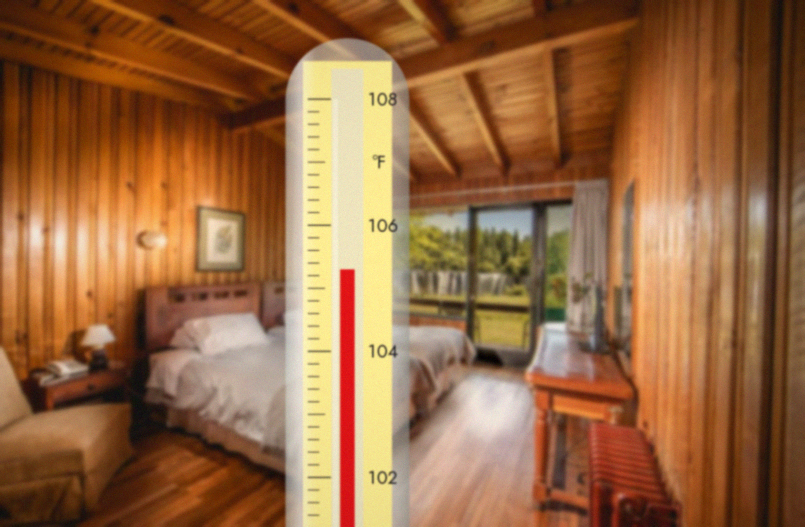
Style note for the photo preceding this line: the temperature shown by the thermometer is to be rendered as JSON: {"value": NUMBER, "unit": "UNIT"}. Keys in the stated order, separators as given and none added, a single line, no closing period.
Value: {"value": 105.3, "unit": "°F"}
